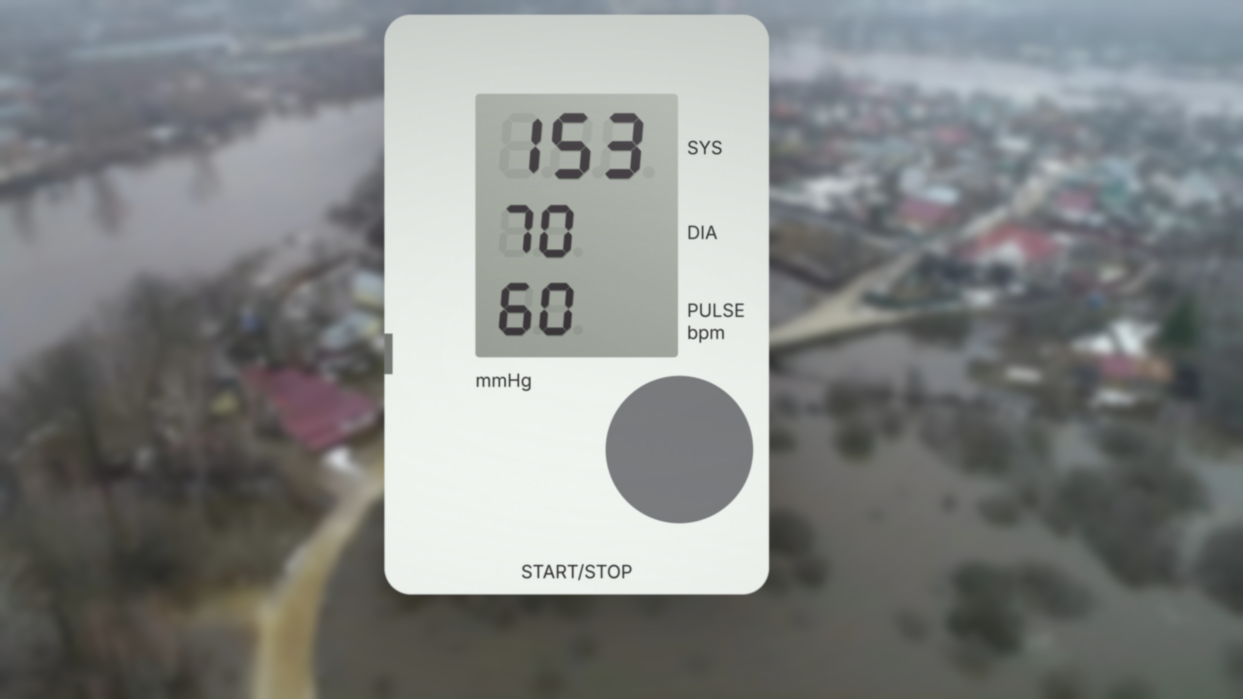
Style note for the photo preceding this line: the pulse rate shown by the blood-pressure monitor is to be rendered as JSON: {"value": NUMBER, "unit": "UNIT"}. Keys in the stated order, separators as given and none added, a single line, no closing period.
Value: {"value": 60, "unit": "bpm"}
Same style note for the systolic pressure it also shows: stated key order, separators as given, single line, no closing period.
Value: {"value": 153, "unit": "mmHg"}
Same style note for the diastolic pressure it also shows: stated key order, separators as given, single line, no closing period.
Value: {"value": 70, "unit": "mmHg"}
